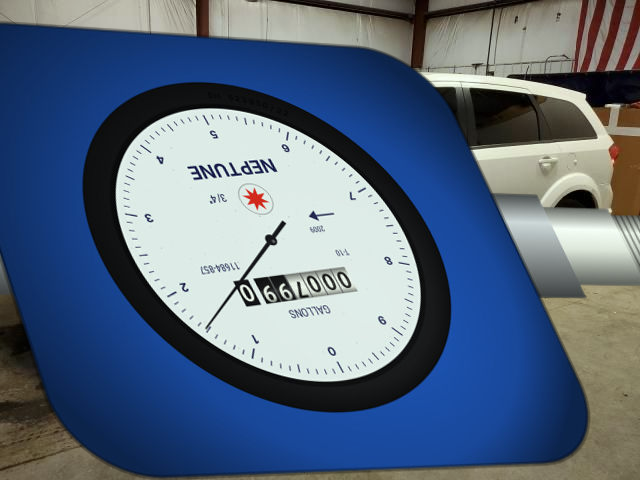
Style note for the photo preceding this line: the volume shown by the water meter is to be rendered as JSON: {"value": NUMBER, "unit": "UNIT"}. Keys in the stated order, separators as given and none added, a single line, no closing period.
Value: {"value": 7991.5, "unit": "gal"}
